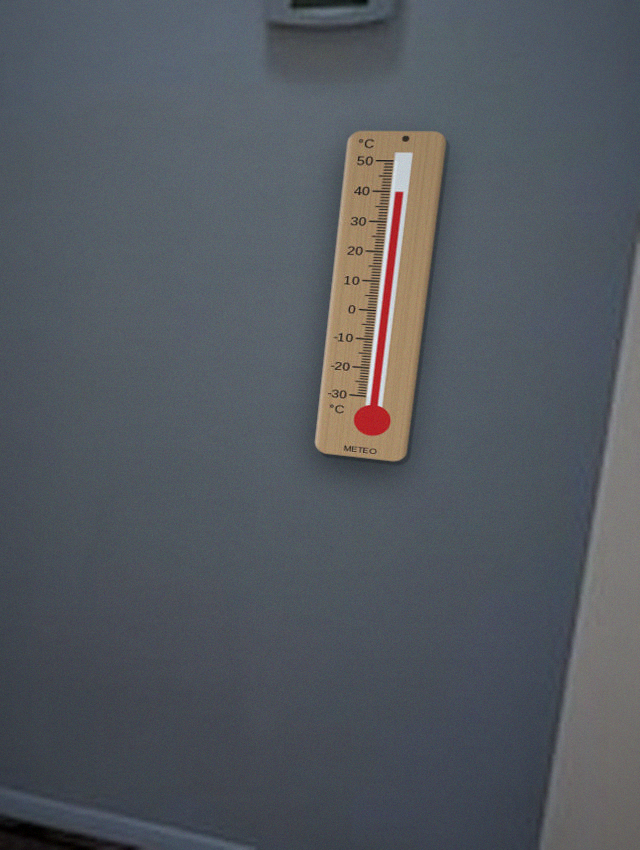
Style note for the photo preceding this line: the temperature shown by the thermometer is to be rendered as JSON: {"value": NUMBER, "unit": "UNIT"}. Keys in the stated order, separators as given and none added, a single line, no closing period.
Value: {"value": 40, "unit": "°C"}
